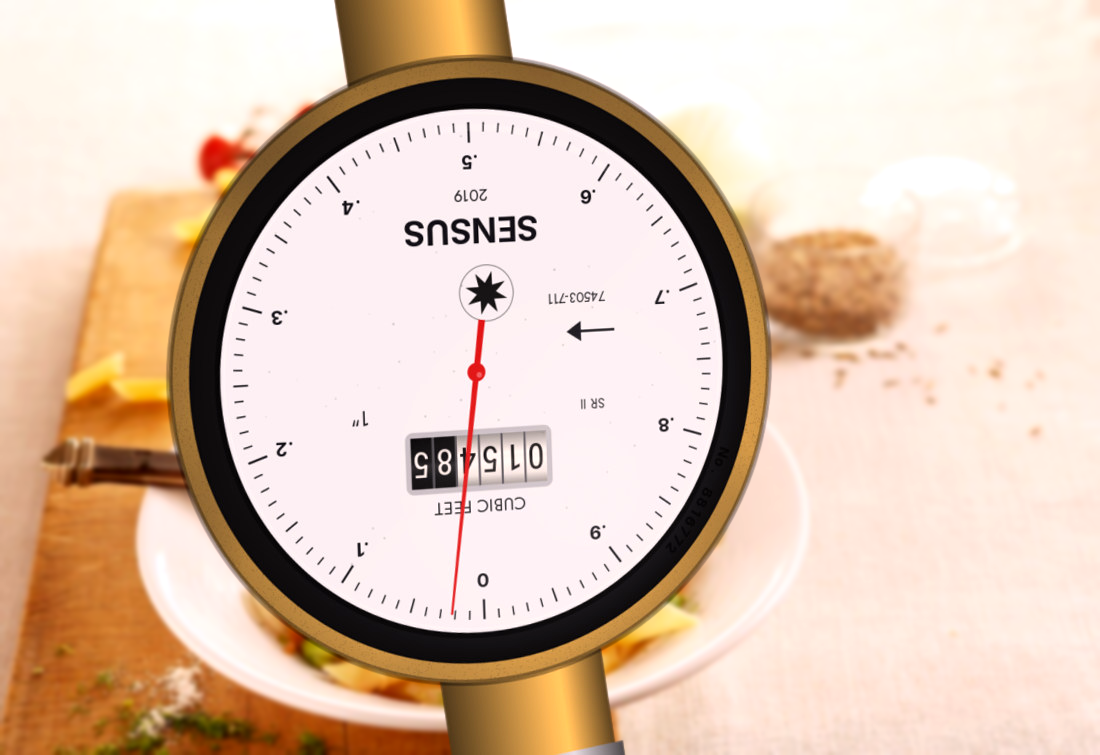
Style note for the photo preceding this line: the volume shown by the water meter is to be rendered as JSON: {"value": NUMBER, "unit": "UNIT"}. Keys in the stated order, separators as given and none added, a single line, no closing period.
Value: {"value": 15485.02, "unit": "ft³"}
